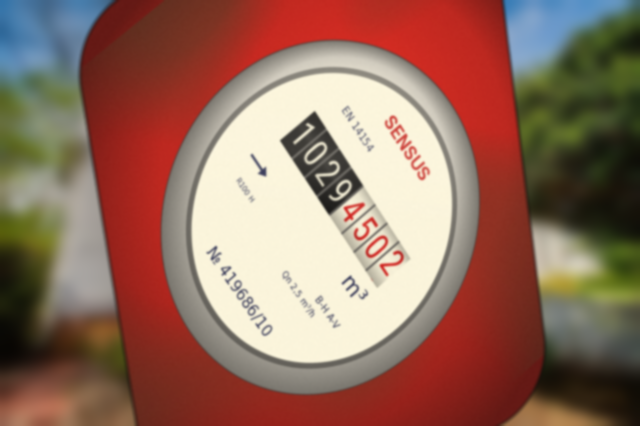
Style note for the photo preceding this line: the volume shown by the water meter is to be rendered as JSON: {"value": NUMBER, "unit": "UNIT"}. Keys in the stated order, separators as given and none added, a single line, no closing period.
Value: {"value": 1029.4502, "unit": "m³"}
